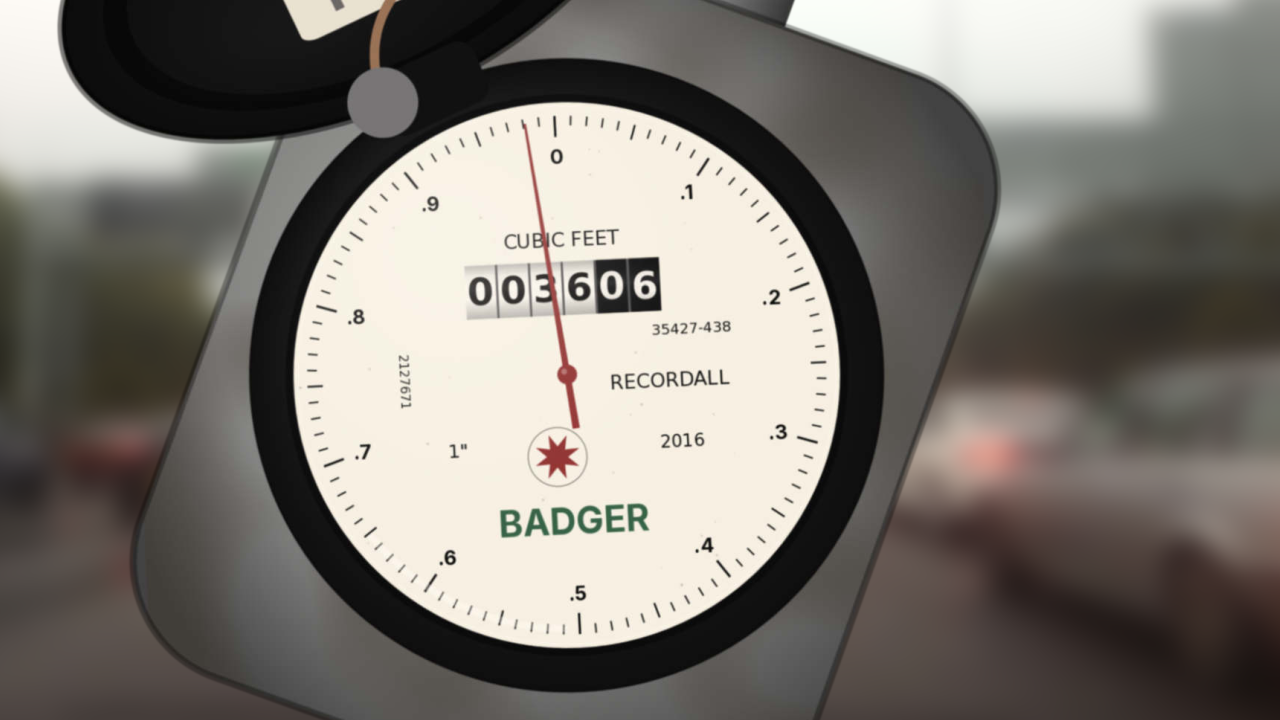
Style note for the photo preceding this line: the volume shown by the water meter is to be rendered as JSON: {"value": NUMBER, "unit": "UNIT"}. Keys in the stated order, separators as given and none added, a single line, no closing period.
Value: {"value": 3605.98, "unit": "ft³"}
